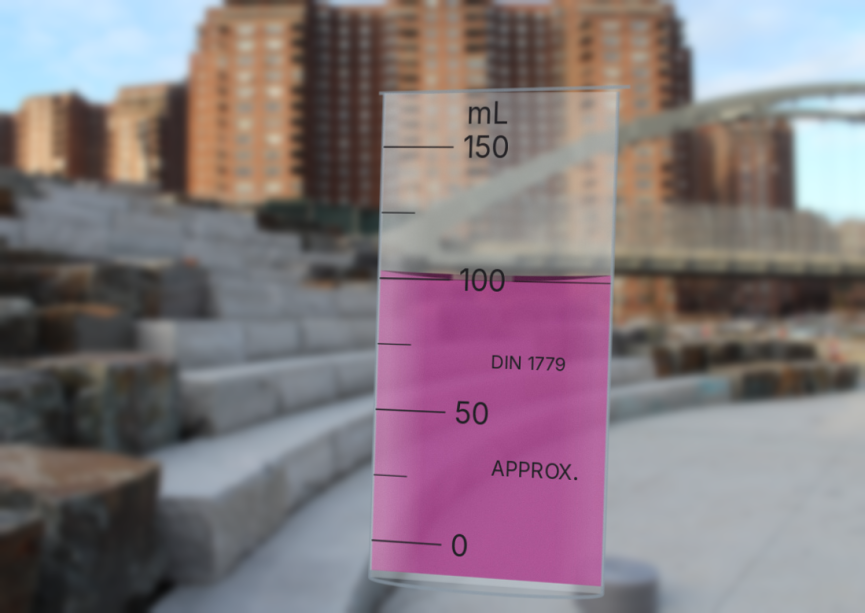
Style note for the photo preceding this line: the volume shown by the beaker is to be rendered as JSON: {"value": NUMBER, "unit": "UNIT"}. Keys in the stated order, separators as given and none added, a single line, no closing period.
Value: {"value": 100, "unit": "mL"}
